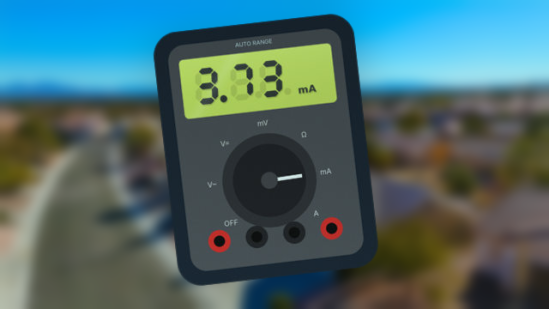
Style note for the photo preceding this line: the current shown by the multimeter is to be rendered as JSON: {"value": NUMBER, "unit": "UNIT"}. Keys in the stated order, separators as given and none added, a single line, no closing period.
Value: {"value": 3.73, "unit": "mA"}
